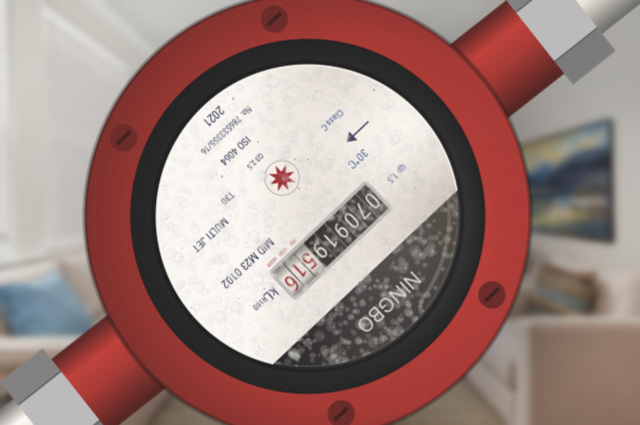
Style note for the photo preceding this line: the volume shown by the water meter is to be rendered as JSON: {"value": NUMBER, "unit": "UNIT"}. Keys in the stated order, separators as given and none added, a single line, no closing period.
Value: {"value": 70919.516, "unit": "kL"}
